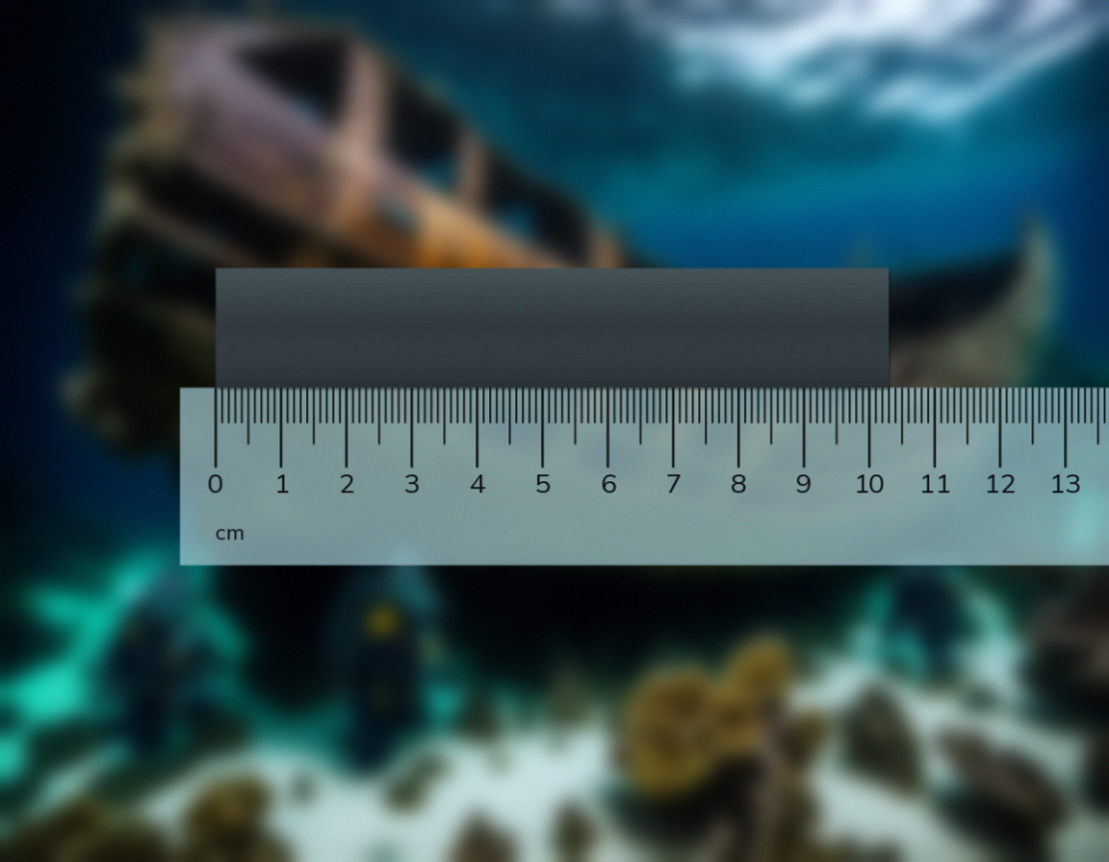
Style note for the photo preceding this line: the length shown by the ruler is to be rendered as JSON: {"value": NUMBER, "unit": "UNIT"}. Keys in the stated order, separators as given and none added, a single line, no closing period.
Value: {"value": 10.3, "unit": "cm"}
